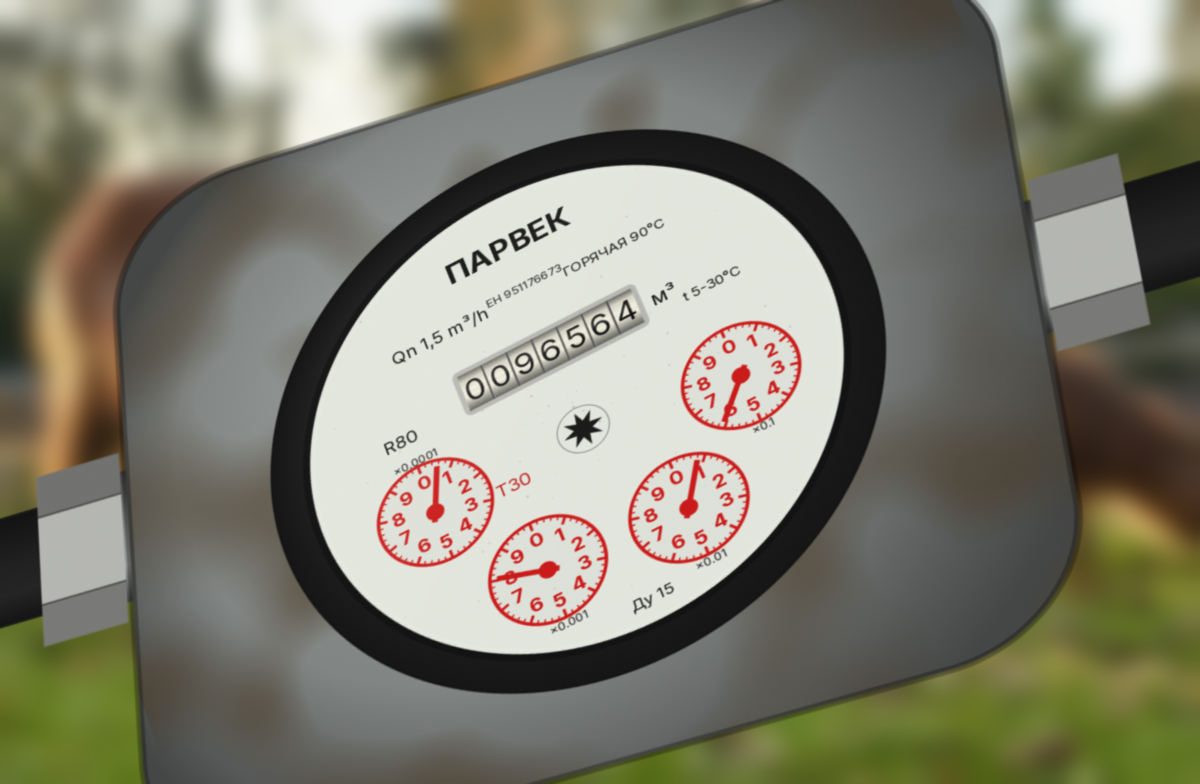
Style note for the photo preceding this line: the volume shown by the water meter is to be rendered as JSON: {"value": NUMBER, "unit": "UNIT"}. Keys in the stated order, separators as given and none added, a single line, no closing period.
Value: {"value": 96564.6080, "unit": "m³"}
